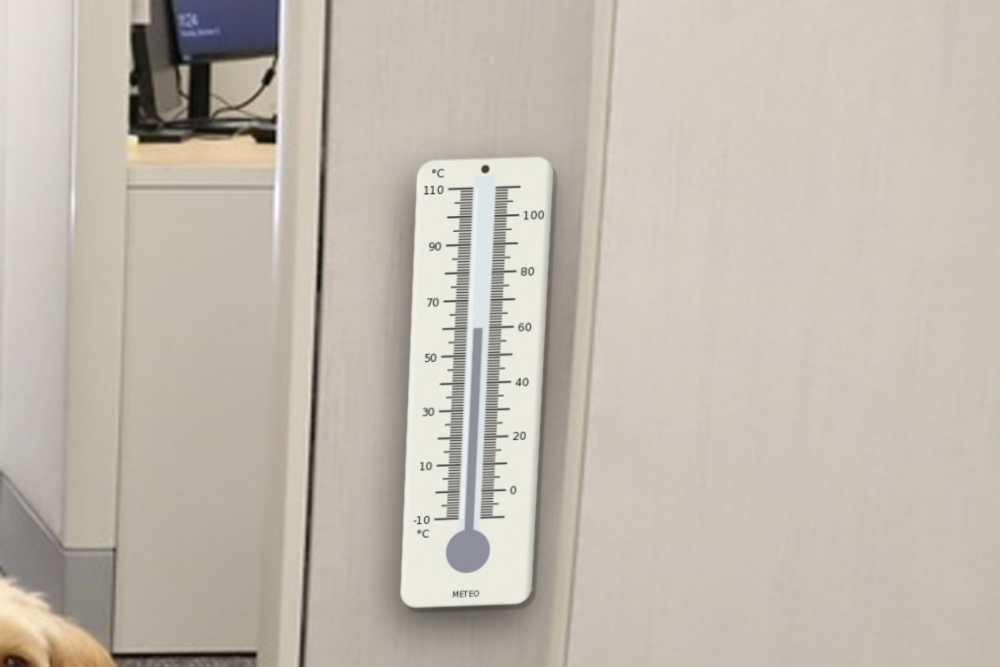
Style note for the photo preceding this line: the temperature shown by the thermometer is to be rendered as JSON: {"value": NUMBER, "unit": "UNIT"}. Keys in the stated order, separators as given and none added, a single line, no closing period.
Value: {"value": 60, "unit": "°C"}
